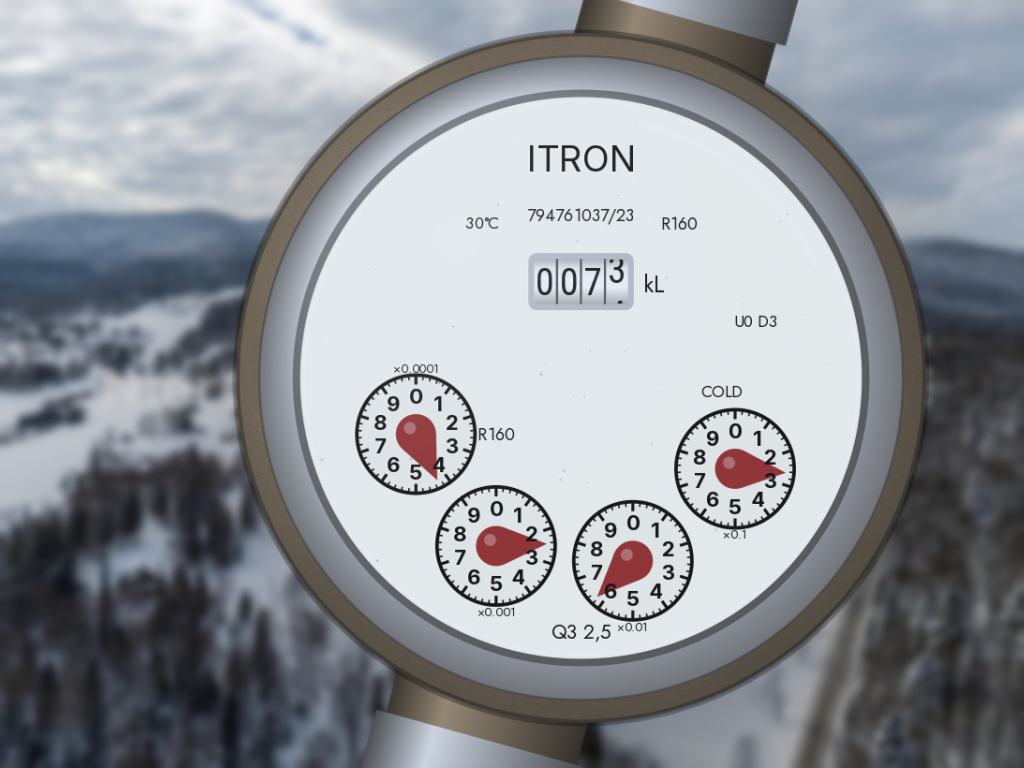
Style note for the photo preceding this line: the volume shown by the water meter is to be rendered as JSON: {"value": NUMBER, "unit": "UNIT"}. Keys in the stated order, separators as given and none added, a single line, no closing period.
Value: {"value": 73.2624, "unit": "kL"}
